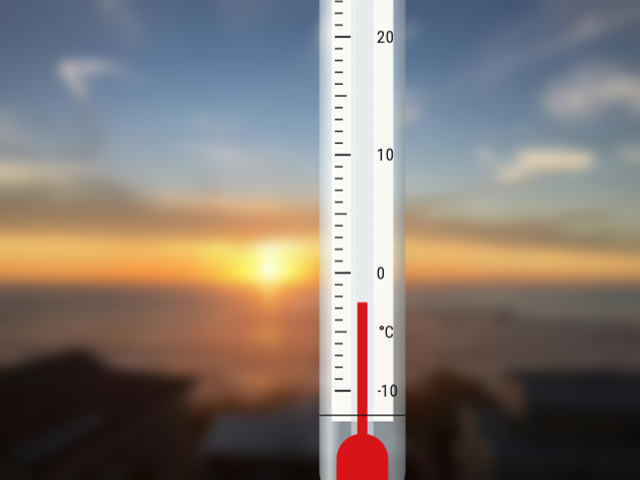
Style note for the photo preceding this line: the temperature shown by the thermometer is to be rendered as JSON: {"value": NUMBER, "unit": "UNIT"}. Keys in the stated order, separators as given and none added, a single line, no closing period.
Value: {"value": -2.5, "unit": "°C"}
